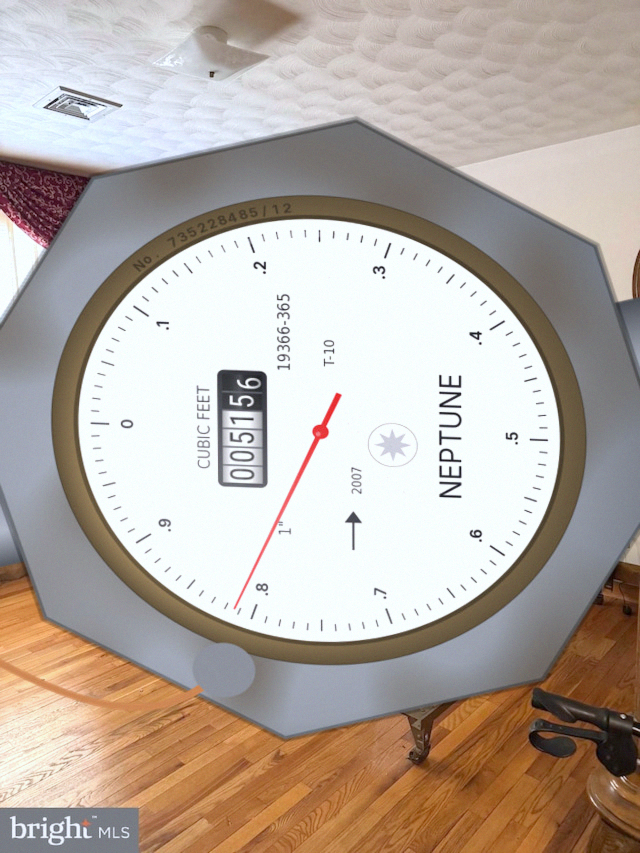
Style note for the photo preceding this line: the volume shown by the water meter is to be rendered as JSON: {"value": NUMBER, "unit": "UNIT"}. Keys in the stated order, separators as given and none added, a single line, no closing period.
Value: {"value": 5155.81, "unit": "ft³"}
